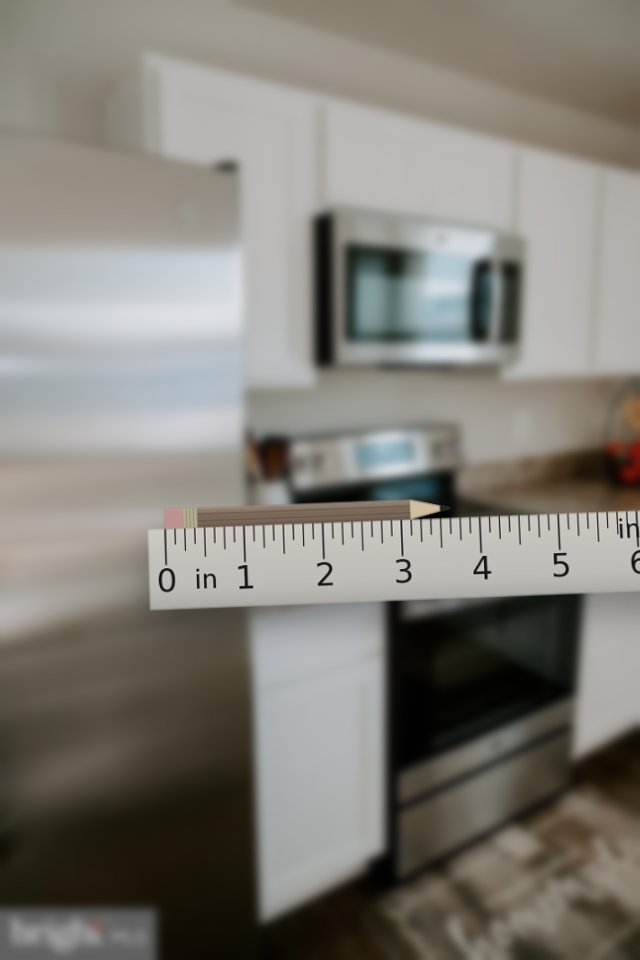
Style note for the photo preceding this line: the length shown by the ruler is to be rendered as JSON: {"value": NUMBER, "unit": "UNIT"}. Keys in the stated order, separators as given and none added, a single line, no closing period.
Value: {"value": 3.625, "unit": "in"}
